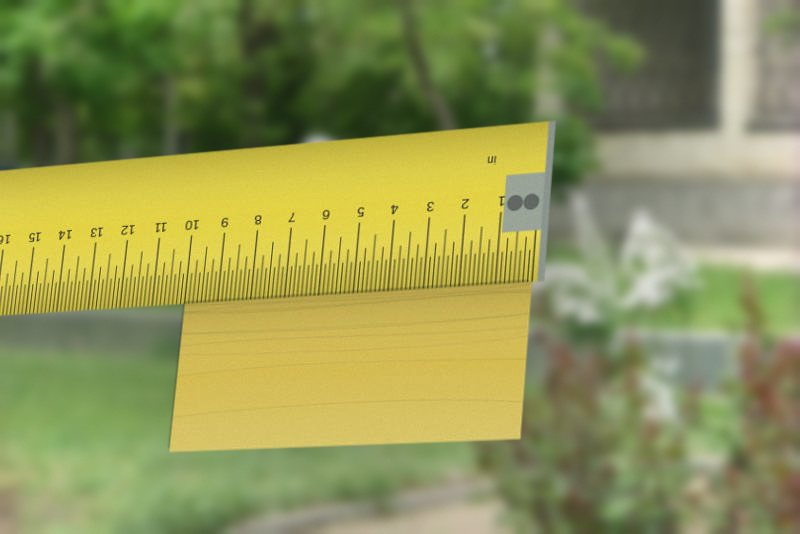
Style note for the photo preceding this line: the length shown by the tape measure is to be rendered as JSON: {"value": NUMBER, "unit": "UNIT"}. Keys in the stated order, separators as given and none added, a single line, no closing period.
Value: {"value": 10, "unit": "in"}
